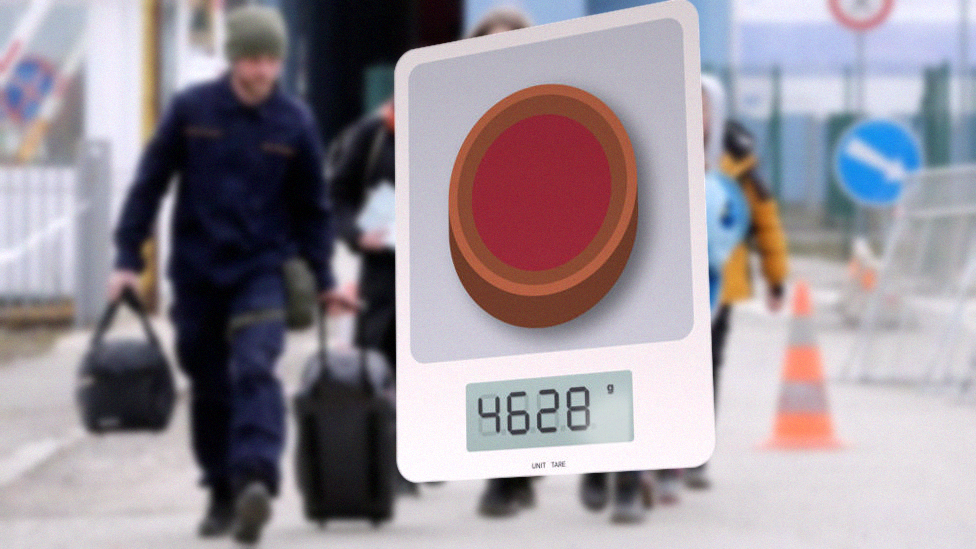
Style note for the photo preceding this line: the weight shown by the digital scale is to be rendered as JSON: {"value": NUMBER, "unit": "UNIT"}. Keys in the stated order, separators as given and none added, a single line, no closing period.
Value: {"value": 4628, "unit": "g"}
